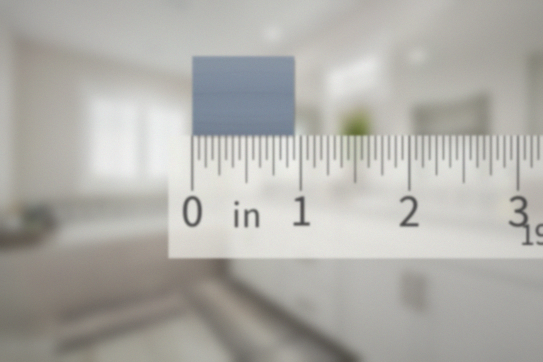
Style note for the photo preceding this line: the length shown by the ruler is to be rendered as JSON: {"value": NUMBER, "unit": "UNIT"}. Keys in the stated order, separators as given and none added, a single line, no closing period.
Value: {"value": 0.9375, "unit": "in"}
